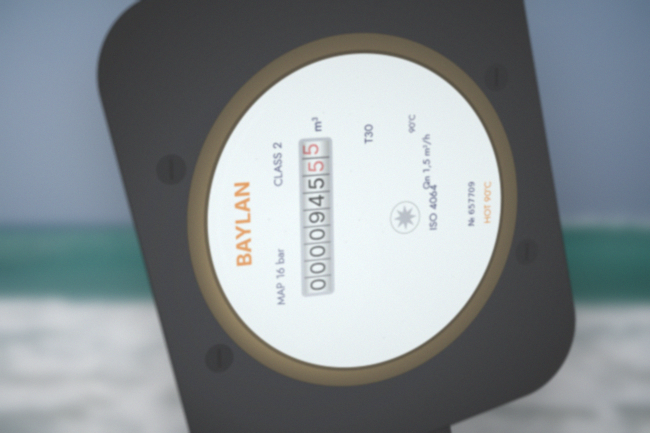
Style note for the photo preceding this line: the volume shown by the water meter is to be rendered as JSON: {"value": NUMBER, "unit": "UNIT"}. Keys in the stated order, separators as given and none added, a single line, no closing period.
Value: {"value": 945.55, "unit": "m³"}
